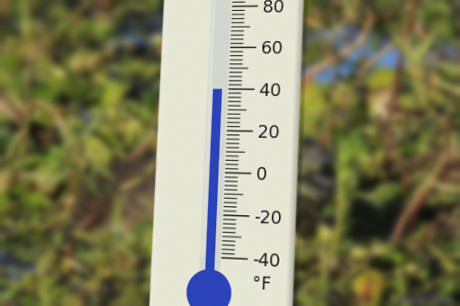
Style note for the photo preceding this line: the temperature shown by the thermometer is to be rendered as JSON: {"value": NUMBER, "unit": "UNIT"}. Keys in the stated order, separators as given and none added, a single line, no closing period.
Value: {"value": 40, "unit": "°F"}
